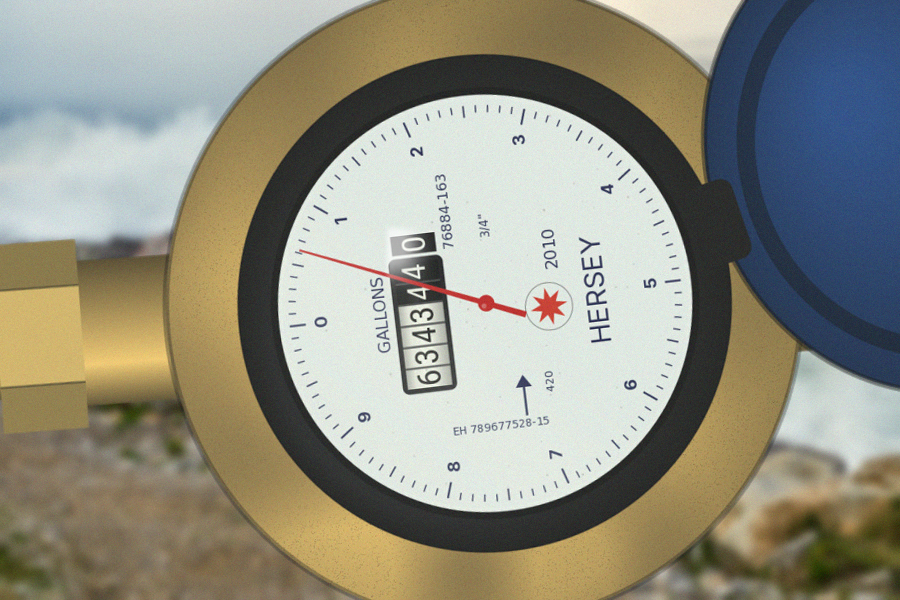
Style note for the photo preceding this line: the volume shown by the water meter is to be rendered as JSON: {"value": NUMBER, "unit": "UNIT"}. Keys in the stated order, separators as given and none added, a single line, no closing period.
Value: {"value": 6343440.6, "unit": "gal"}
